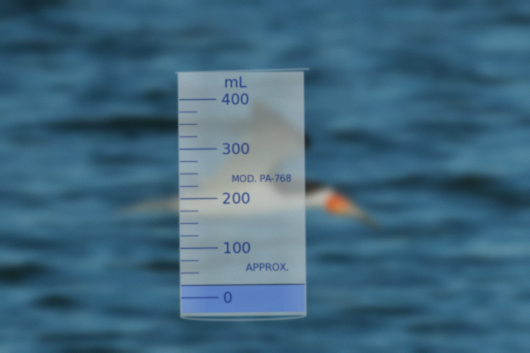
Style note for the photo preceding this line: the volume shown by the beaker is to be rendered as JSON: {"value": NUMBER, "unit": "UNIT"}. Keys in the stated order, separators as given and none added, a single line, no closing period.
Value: {"value": 25, "unit": "mL"}
